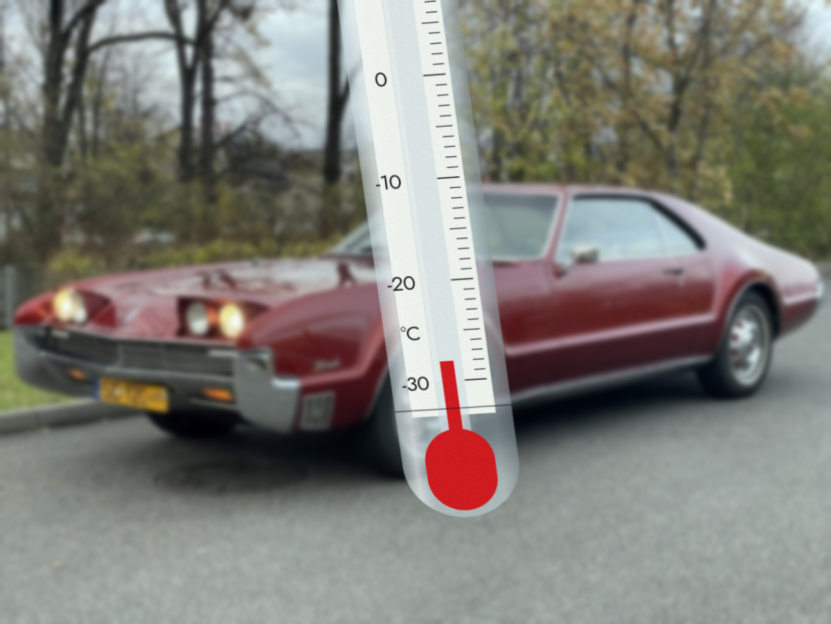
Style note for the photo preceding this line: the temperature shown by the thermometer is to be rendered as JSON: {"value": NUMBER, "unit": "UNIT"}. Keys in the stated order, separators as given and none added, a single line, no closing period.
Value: {"value": -28, "unit": "°C"}
